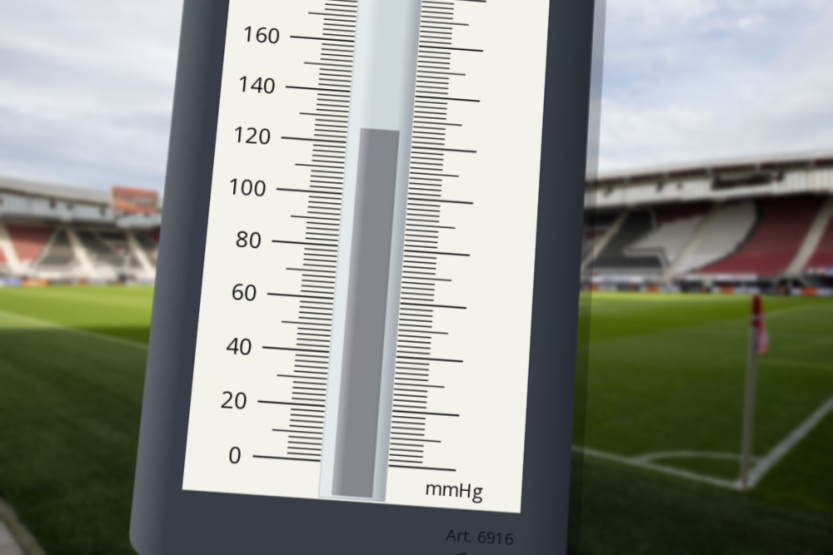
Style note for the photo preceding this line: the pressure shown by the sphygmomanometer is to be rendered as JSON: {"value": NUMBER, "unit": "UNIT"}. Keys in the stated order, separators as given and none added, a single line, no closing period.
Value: {"value": 126, "unit": "mmHg"}
